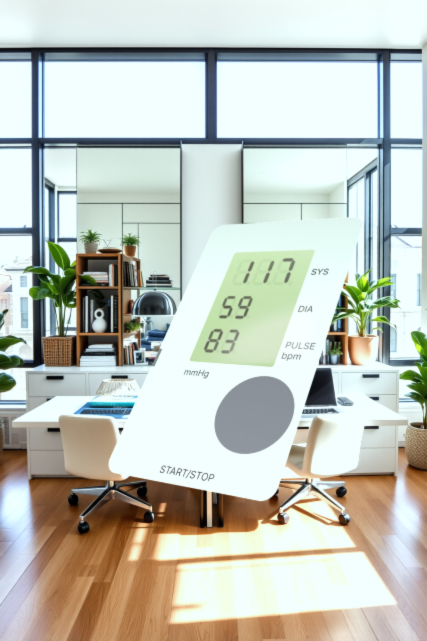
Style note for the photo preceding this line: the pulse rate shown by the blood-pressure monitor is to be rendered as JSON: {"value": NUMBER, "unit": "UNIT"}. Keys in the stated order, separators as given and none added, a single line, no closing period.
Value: {"value": 83, "unit": "bpm"}
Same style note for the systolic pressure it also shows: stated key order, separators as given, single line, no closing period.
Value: {"value": 117, "unit": "mmHg"}
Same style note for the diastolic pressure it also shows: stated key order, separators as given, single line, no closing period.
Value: {"value": 59, "unit": "mmHg"}
